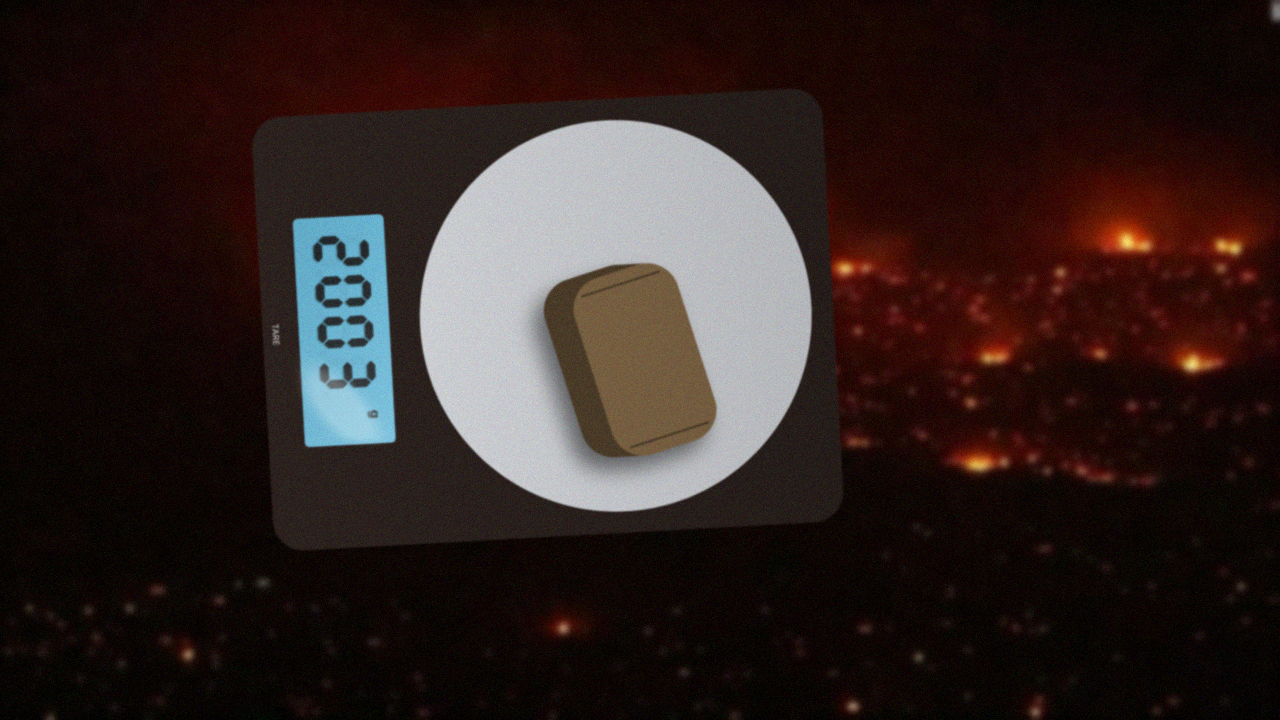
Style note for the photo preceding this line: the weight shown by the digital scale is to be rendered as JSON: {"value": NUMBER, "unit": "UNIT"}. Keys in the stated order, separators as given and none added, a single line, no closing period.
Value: {"value": 2003, "unit": "g"}
